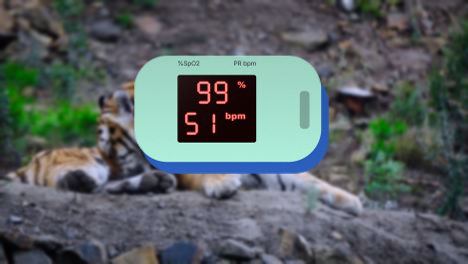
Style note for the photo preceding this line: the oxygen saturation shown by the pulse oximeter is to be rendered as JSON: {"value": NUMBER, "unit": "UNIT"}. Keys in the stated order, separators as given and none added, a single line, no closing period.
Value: {"value": 99, "unit": "%"}
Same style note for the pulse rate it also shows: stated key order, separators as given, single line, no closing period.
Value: {"value": 51, "unit": "bpm"}
